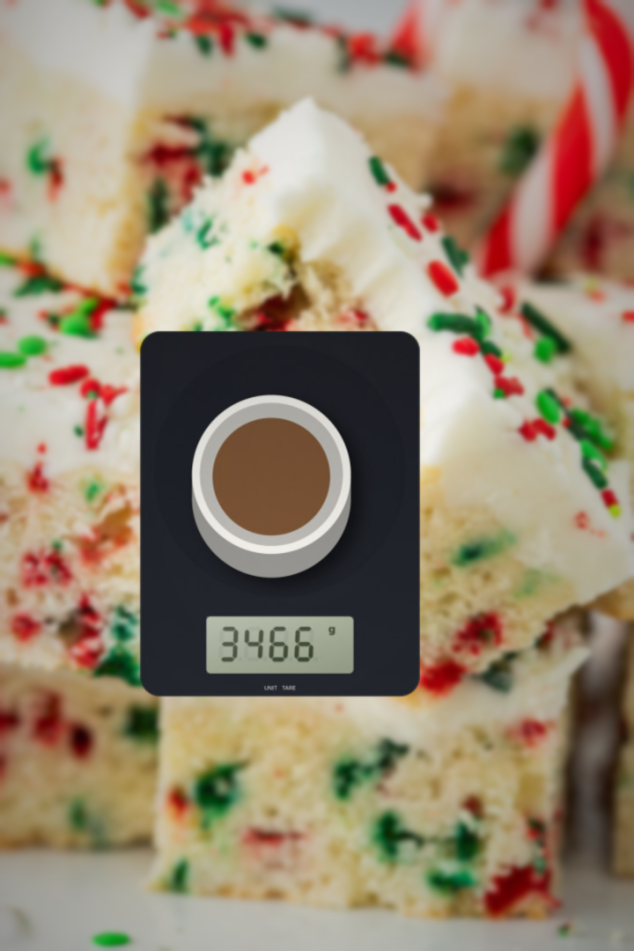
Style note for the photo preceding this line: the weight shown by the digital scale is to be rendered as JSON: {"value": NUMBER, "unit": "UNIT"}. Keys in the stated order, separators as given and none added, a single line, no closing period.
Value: {"value": 3466, "unit": "g"}
